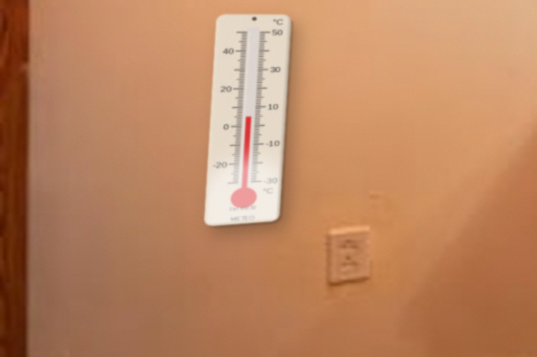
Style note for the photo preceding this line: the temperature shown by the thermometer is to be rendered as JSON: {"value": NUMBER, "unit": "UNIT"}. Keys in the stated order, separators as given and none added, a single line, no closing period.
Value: {"value": 5, "unit": "°C"}
